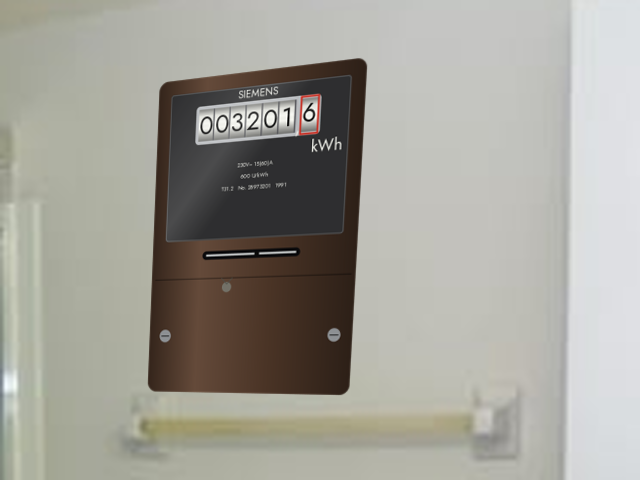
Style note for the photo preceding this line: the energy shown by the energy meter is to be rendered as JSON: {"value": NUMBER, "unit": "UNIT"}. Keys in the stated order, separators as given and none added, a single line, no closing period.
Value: {"value": 3201.6, "unit": "kWh"}
